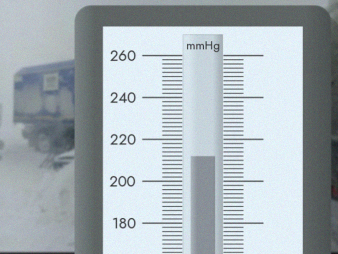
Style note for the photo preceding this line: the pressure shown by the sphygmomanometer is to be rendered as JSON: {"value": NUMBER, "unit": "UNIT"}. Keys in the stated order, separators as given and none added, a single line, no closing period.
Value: {"value": 212, "unit": "mmHg"}
